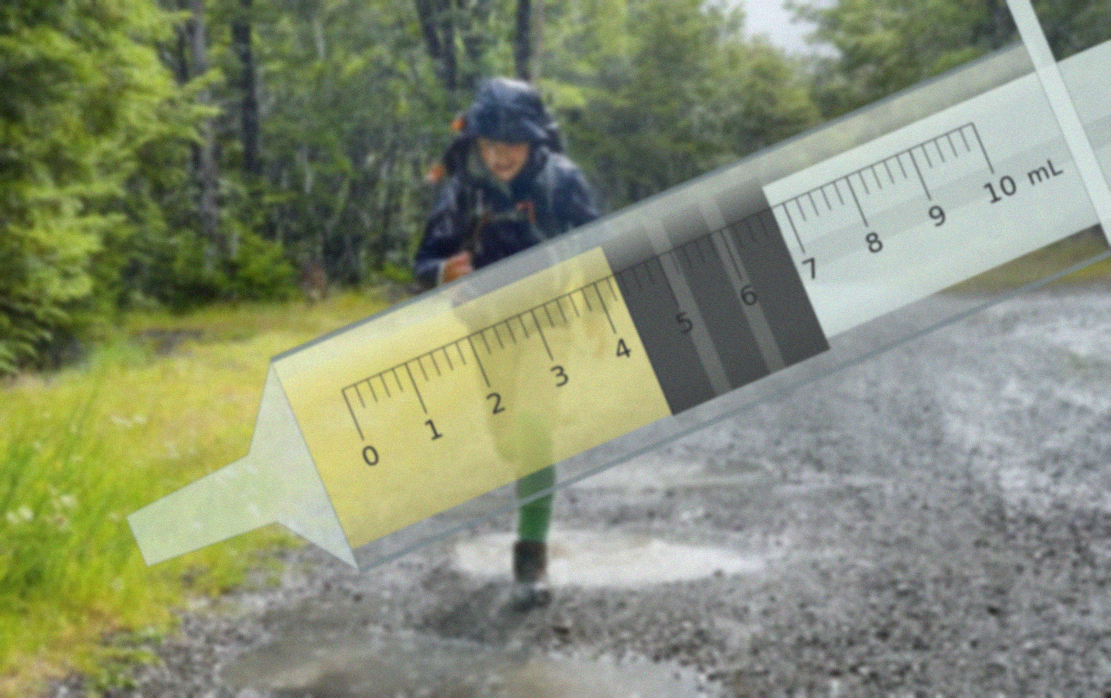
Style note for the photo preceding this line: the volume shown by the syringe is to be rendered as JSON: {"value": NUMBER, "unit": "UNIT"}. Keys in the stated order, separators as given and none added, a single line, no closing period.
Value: {"value": 4.3, "unit": "mL"}
